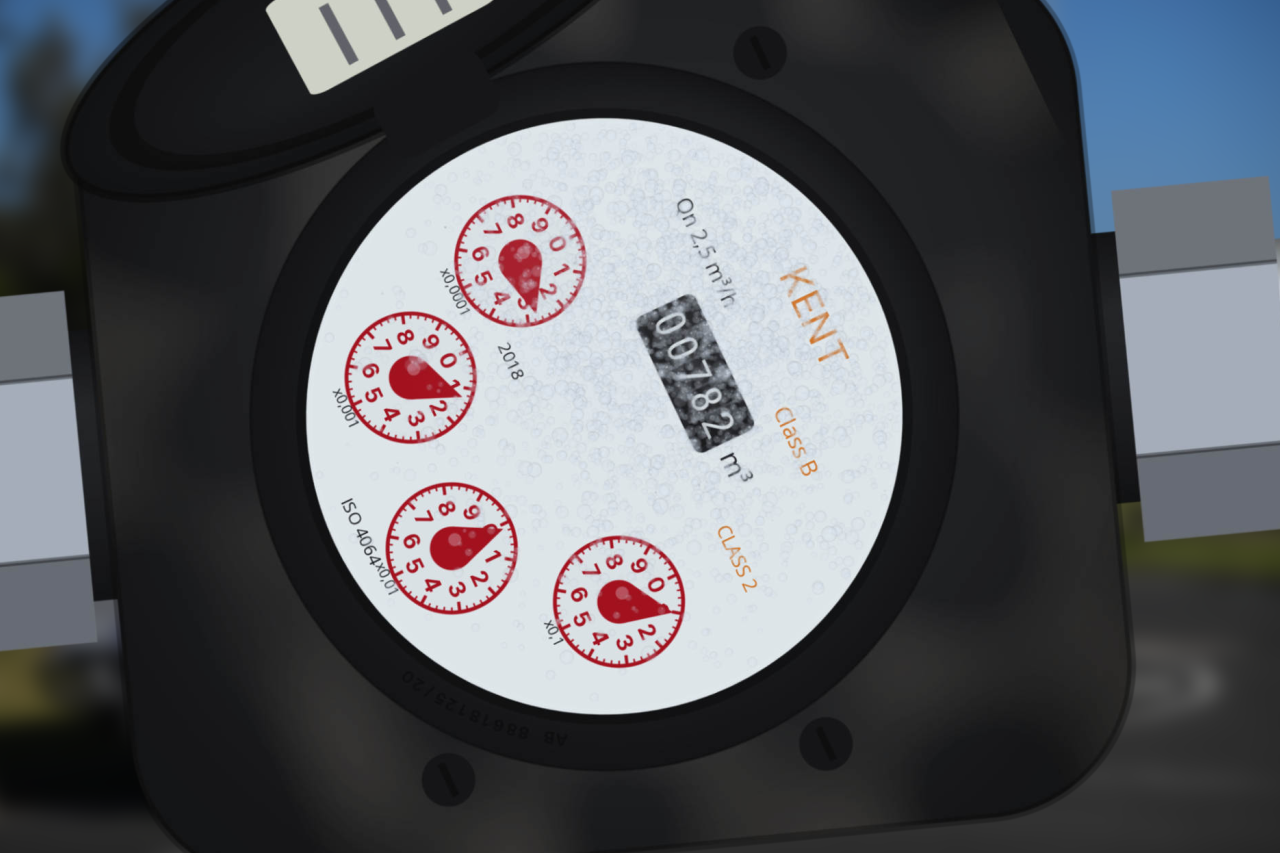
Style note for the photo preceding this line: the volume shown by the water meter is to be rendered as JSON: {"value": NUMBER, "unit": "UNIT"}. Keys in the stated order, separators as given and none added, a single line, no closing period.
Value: {"value": 782.1012, "unit": "m³"}
